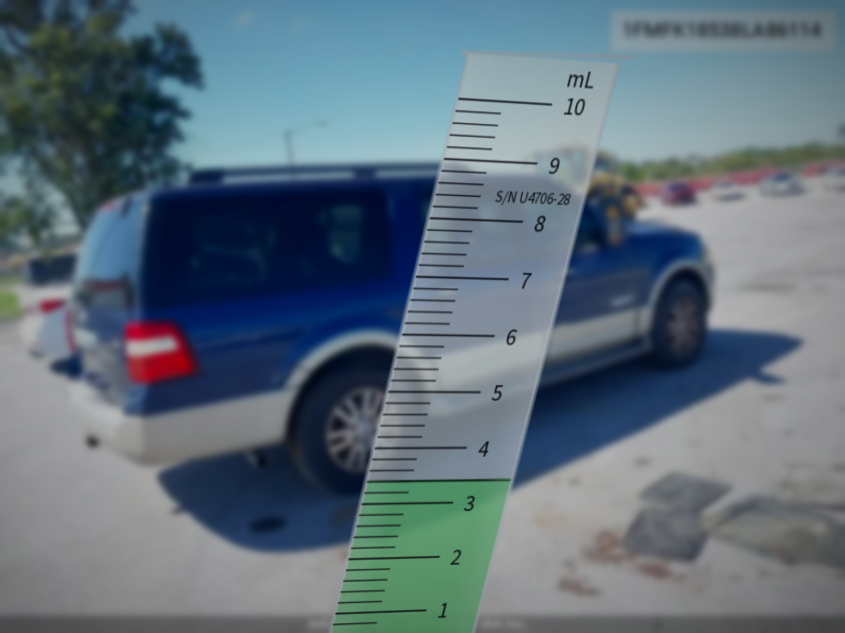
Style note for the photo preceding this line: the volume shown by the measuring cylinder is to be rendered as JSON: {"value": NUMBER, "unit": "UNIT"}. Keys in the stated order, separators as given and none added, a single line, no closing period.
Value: {"value": 3.4, "unit": "mL"}
